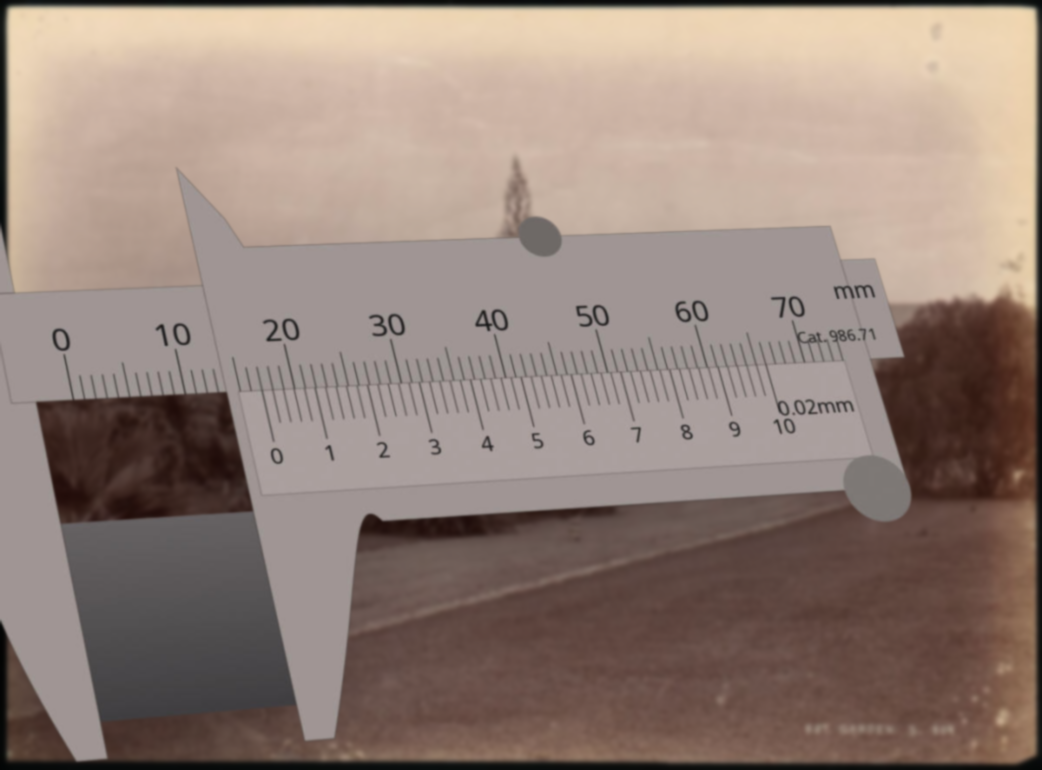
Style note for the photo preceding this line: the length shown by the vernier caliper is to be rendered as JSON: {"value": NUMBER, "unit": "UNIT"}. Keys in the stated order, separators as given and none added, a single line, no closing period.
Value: {"value": 17.0, "unit": "mm"}
